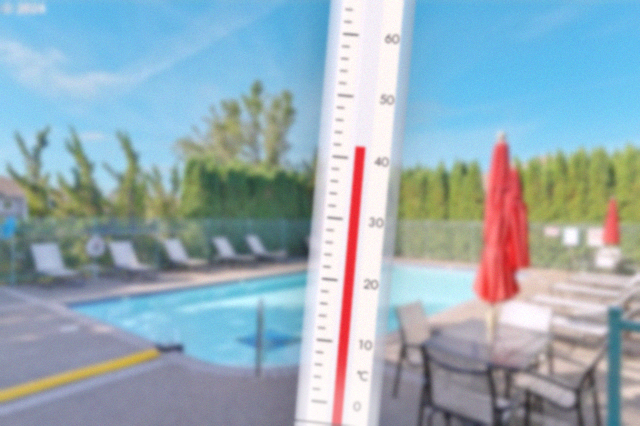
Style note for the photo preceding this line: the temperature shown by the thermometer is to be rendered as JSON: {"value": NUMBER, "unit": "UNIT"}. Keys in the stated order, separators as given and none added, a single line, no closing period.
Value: {"value": 42, "unit": "°C"}
